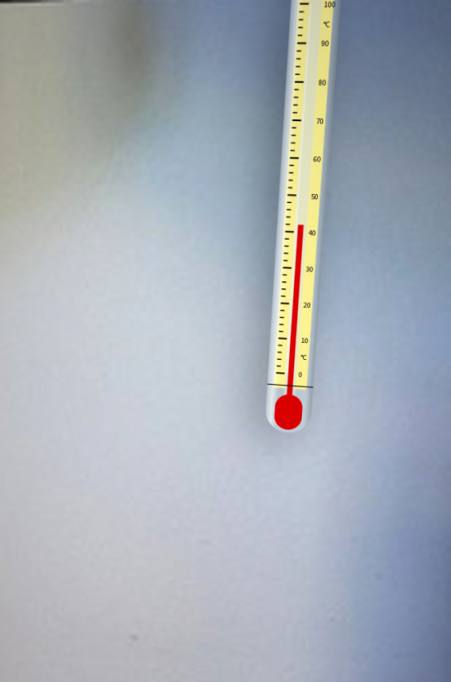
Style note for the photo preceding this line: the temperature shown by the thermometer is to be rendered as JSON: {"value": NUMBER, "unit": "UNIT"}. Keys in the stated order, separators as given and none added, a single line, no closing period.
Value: {"value": 42, "unit": "°C"}
